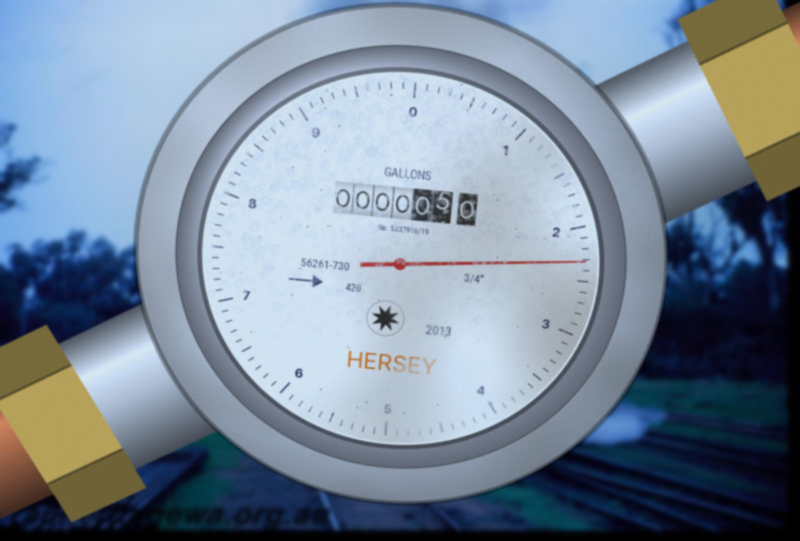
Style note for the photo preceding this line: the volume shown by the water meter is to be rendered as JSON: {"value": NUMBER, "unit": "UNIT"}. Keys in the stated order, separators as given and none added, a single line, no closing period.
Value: {"value": 52.3, "unit": "gal"}
